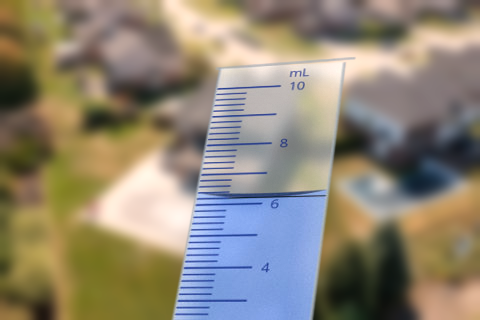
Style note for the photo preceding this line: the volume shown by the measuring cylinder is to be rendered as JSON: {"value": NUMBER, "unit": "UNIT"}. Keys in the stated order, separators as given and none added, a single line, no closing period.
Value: {"value": 6.2, "unit": "mL"}
